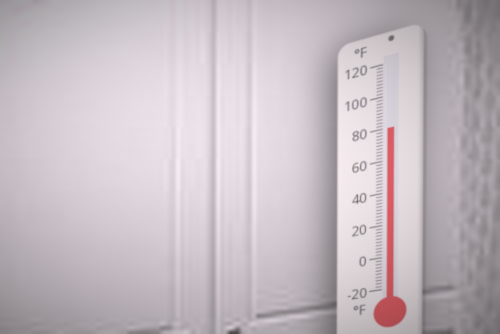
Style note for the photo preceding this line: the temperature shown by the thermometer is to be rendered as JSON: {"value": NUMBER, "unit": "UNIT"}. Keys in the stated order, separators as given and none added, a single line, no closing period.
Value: {"value": 80, "unit": "°F"}
